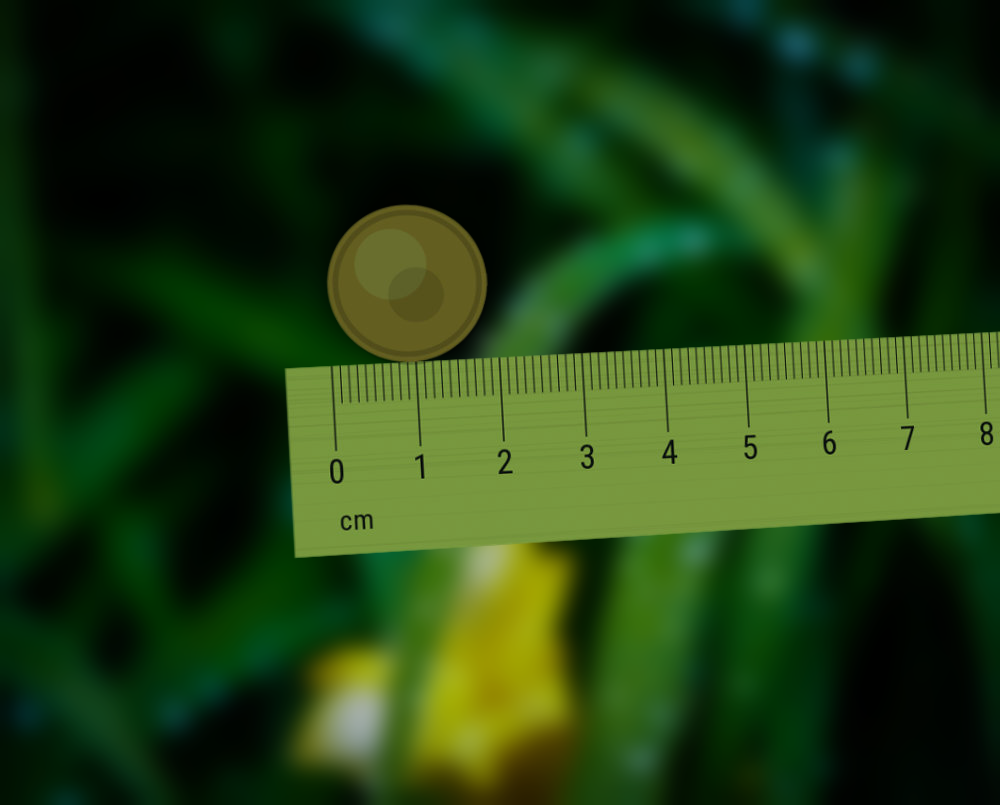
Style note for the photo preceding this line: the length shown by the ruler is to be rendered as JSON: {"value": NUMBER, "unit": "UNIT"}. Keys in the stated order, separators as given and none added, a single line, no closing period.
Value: {"value": 1.9, "unit": "cm"}
